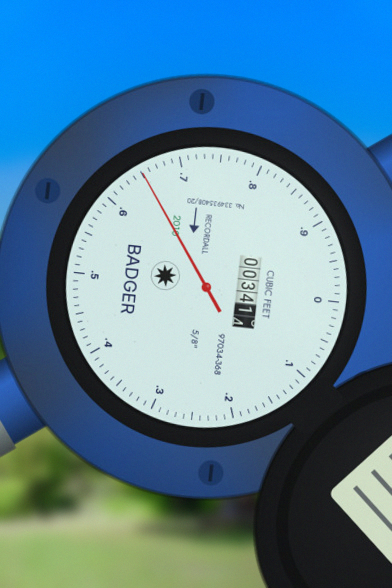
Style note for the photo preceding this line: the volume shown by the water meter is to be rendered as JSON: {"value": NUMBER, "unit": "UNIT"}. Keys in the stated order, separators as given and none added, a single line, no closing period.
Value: {"value": 3413.65, "unit": "ft³"}
